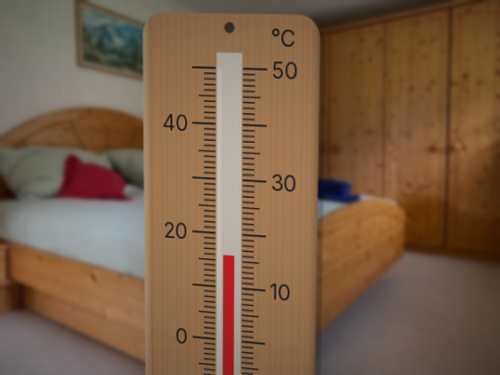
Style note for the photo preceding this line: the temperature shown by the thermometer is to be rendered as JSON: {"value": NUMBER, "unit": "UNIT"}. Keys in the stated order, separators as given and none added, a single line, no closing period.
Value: {"value": 16, "unit": "°C"}
